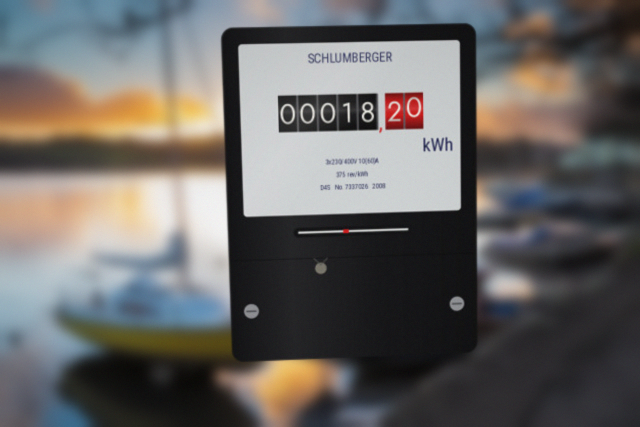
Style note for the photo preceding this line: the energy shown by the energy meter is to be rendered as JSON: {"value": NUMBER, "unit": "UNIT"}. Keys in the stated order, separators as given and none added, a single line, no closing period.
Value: {"value": 18.20, "unit": "kWh"}
